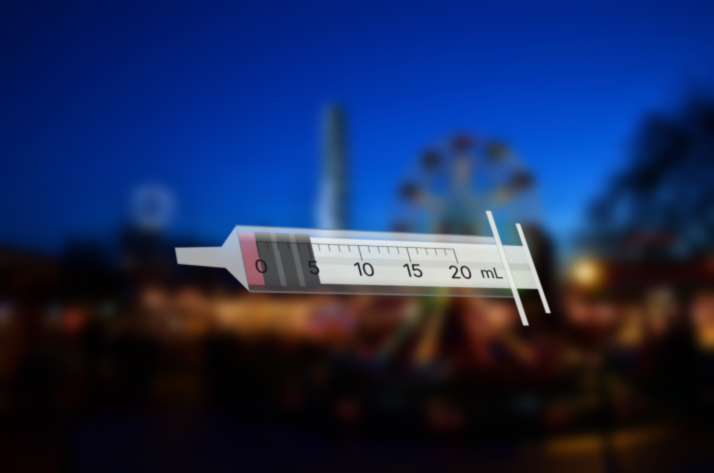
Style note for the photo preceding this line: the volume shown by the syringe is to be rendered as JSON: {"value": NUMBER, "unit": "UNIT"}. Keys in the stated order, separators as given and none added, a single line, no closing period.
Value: {"value": 0, "unit": "mL"}
